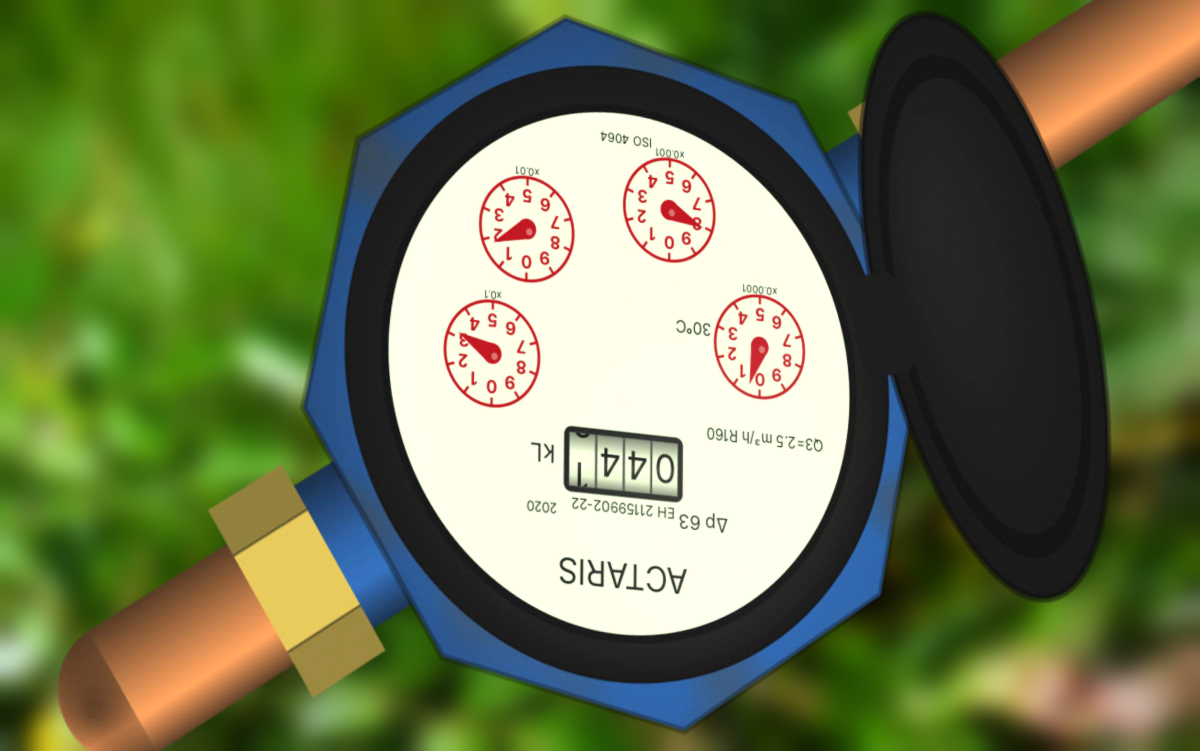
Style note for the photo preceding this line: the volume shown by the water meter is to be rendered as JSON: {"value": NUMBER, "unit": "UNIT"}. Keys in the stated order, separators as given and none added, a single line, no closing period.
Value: {"value": 441.3180, "unit": "kL"}
